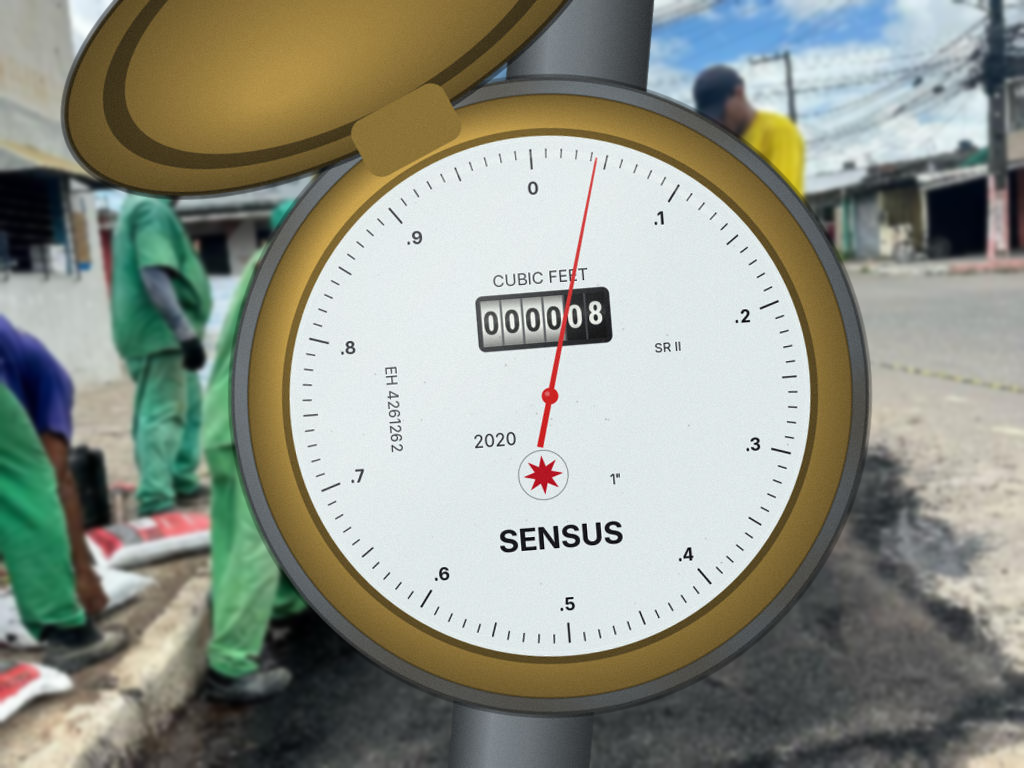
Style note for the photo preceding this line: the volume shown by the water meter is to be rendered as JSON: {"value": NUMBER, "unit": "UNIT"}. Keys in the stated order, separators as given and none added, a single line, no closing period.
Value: {"value": 8.04, "unit": "ft³"}
